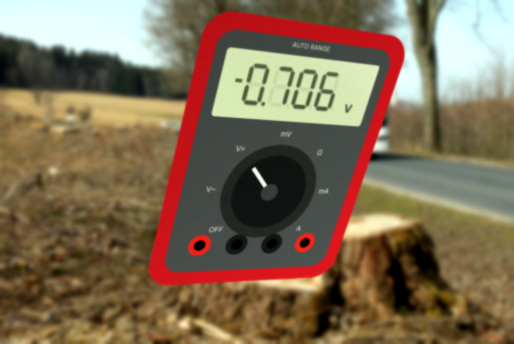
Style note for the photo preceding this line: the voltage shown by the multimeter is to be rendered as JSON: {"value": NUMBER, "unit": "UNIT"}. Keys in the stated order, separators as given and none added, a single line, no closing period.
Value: {"value": -0.706, "unit": "V"}
